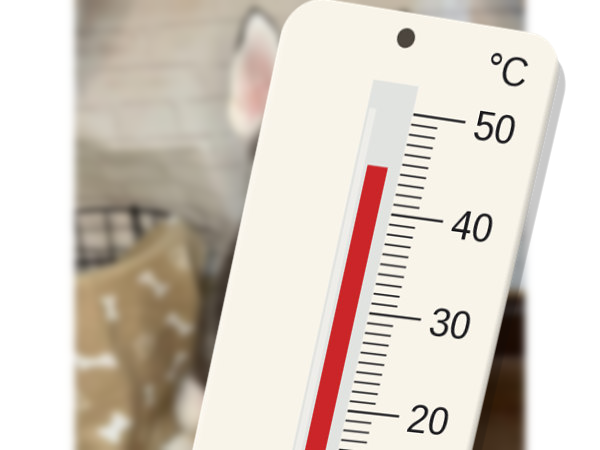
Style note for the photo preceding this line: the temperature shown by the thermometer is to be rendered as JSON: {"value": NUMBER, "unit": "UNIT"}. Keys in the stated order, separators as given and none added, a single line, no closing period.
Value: {"value": 44.5, "unit": "°C"}
